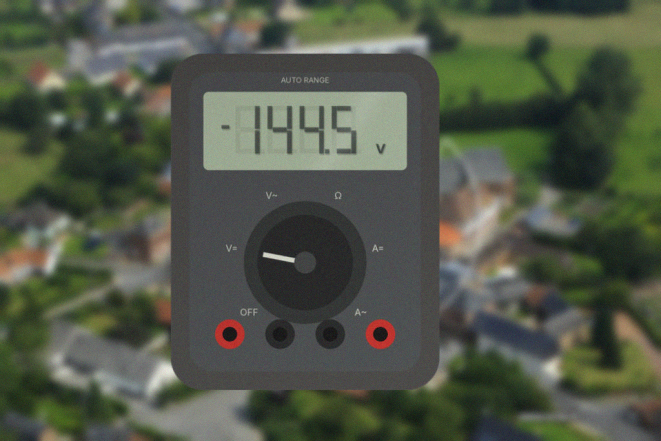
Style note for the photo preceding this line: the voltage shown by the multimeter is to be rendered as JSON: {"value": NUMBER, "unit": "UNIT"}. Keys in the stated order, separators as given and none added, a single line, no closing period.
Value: {"value": -144.5, "unit": "V"}
